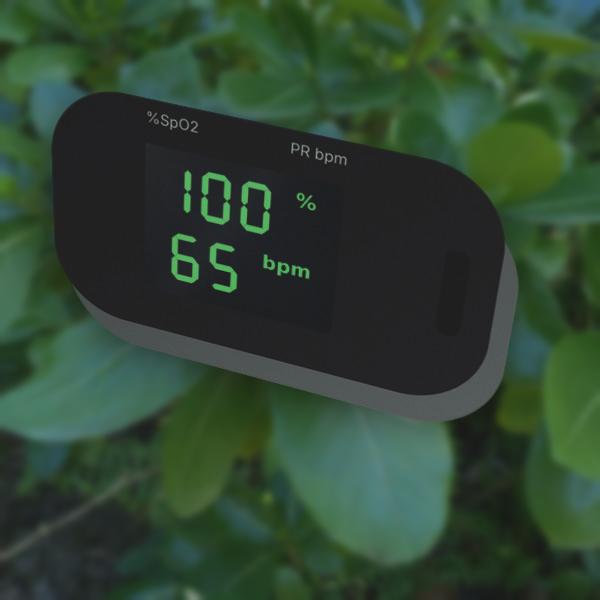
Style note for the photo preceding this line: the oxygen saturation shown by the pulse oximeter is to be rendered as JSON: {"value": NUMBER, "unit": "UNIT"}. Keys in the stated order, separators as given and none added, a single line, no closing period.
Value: {"value": 100, "unit": "%"}
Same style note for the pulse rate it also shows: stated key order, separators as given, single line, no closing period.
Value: {"value": 65, "unit": "bpm"}
